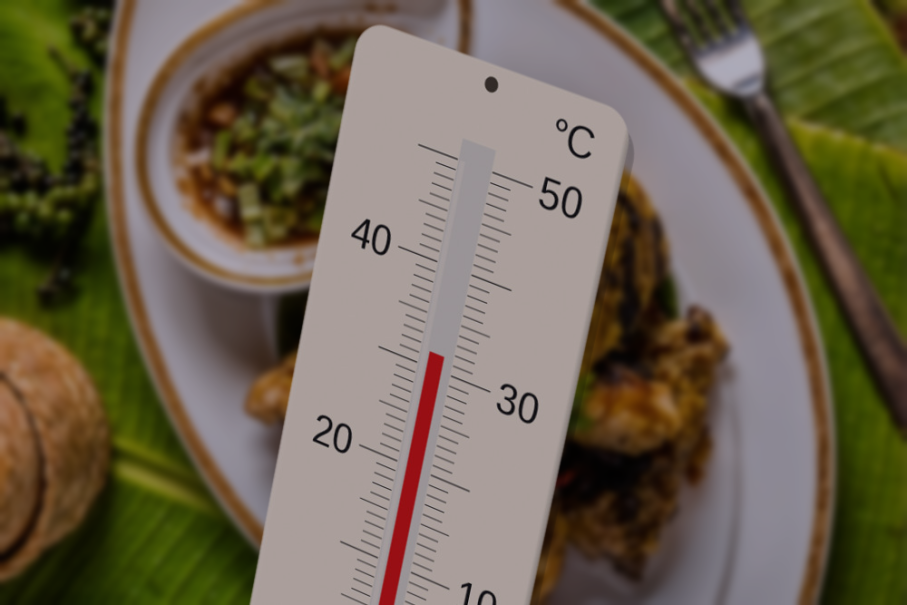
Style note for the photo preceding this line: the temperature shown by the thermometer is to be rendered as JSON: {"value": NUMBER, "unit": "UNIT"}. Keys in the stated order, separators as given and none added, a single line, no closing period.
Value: {"value": 31.5, "unit": "°C"}
